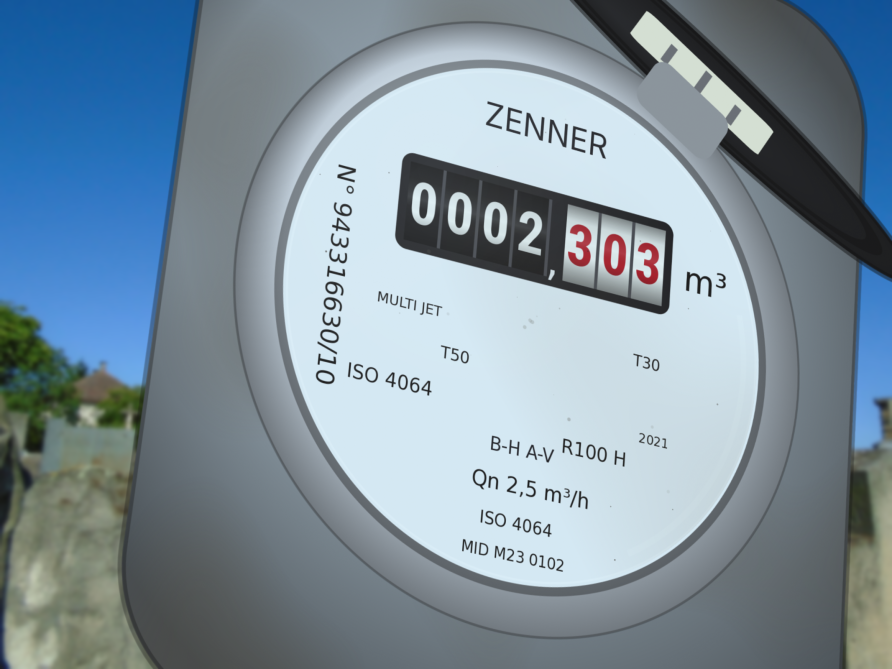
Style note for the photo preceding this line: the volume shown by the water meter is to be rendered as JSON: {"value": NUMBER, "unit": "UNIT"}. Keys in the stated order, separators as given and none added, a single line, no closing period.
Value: {"value": 2.303, "unit": "m³"}
